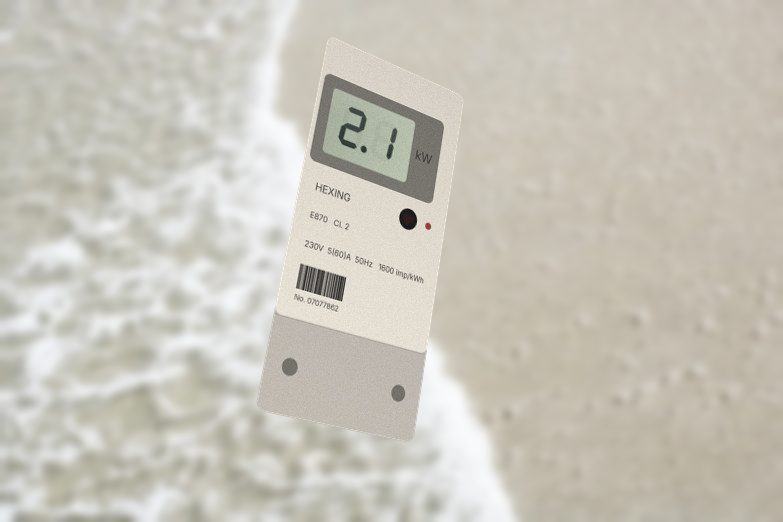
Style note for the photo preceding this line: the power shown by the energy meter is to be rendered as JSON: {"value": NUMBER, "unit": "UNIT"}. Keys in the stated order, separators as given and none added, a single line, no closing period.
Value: {"value": 2.1, "unit": "kW"}
